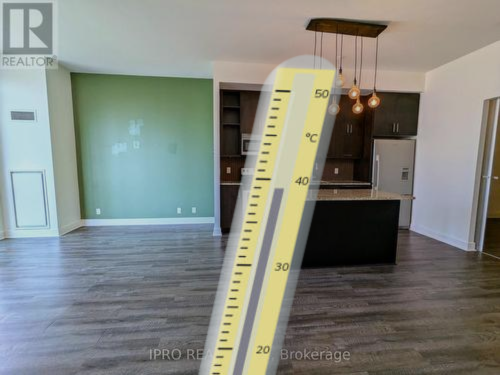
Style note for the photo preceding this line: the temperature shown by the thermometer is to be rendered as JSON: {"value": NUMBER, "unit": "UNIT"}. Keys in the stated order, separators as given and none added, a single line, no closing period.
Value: {"value": 39, "unit": "°C"}
